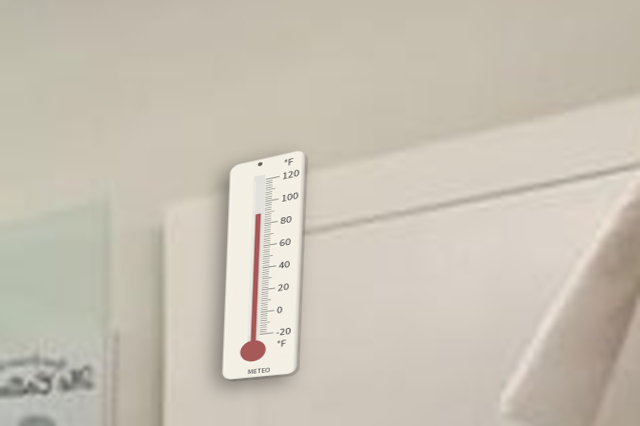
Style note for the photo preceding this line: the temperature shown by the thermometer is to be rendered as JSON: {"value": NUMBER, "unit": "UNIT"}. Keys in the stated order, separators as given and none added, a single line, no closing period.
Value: {"value": 90, "unit": "°F"}
